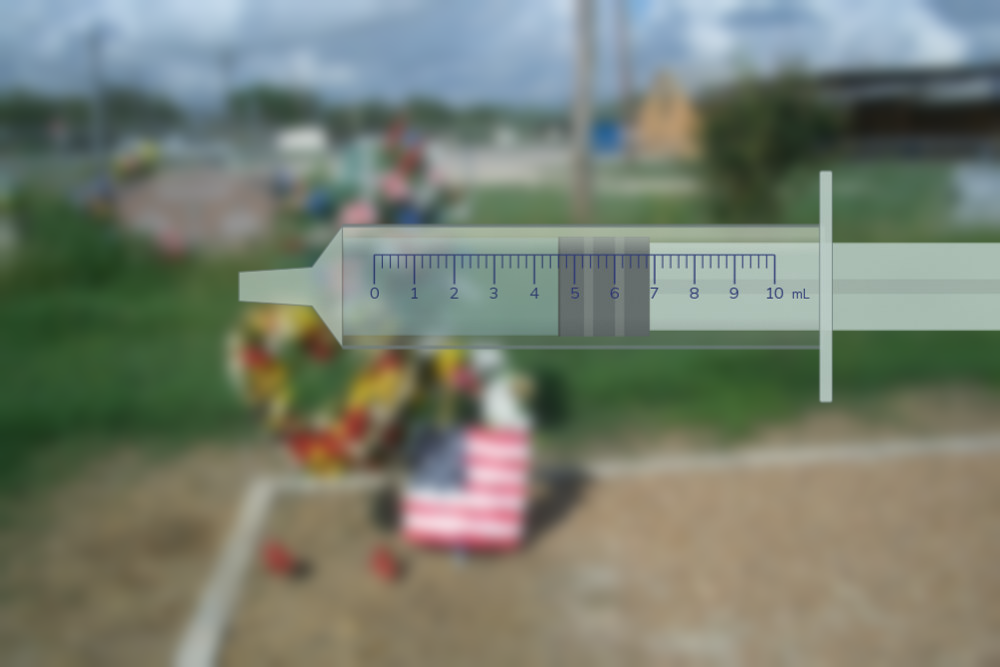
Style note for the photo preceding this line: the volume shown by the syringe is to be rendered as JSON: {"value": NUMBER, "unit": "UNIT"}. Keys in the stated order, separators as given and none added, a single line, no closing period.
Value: {"value": 4.6, "unit": "mL"}
